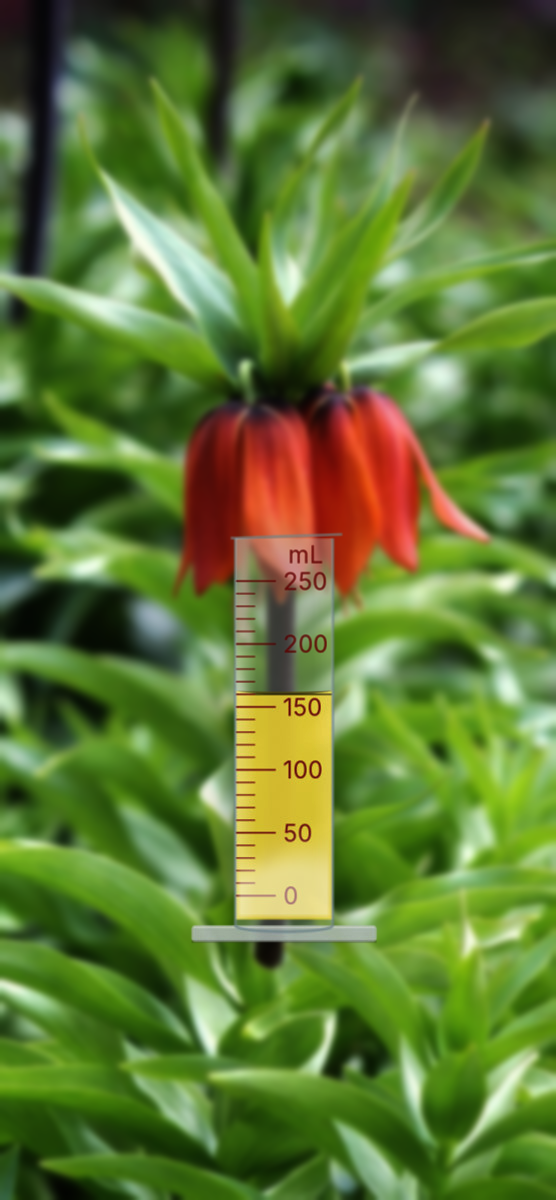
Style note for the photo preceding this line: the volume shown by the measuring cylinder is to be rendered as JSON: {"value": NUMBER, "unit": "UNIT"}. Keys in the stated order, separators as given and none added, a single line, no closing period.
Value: {"value": 160, "unit": "mL"}
